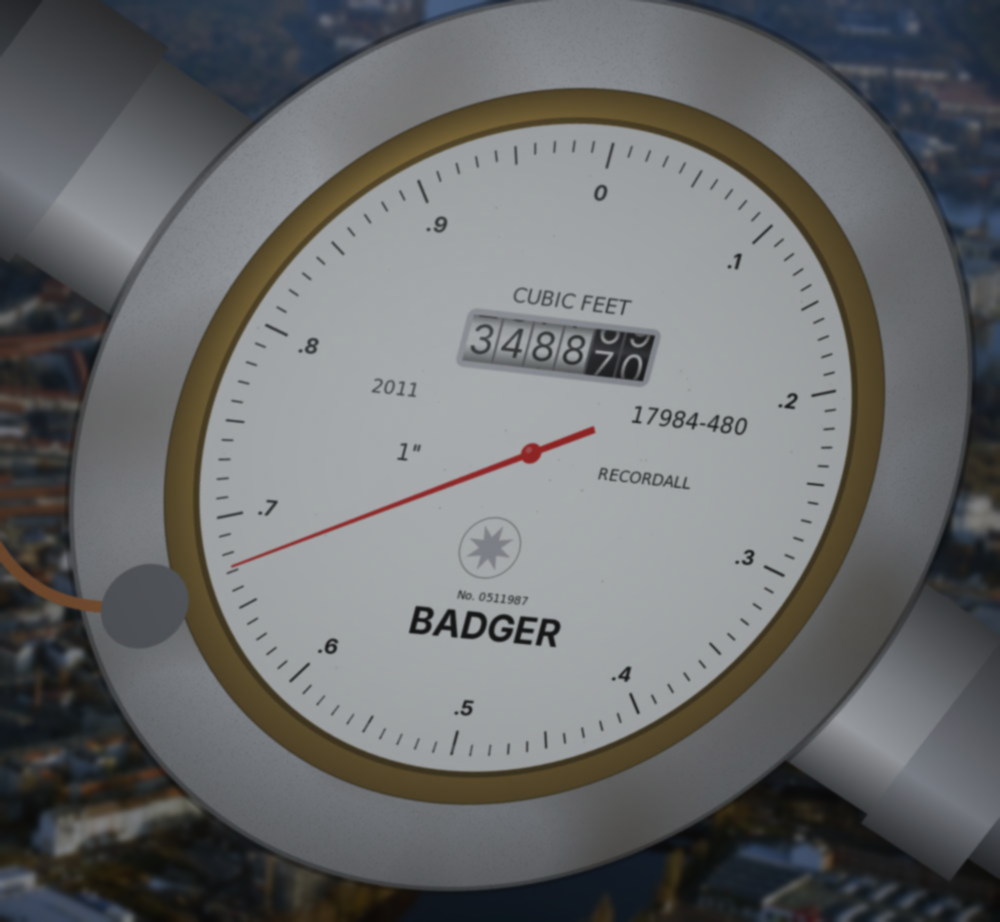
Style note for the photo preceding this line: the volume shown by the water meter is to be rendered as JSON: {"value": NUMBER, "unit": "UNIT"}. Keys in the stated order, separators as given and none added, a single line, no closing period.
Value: {"value": 348869.67, "unit": "ft³"}
